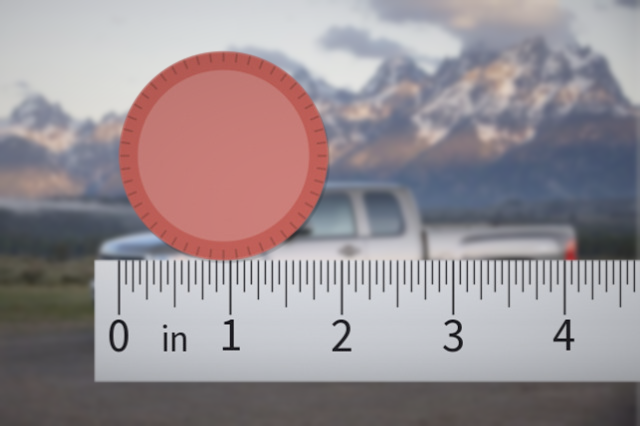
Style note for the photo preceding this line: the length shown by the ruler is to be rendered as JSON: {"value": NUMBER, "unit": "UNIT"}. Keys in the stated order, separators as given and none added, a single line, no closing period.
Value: {"value": 1.875, "unit": "in"}
